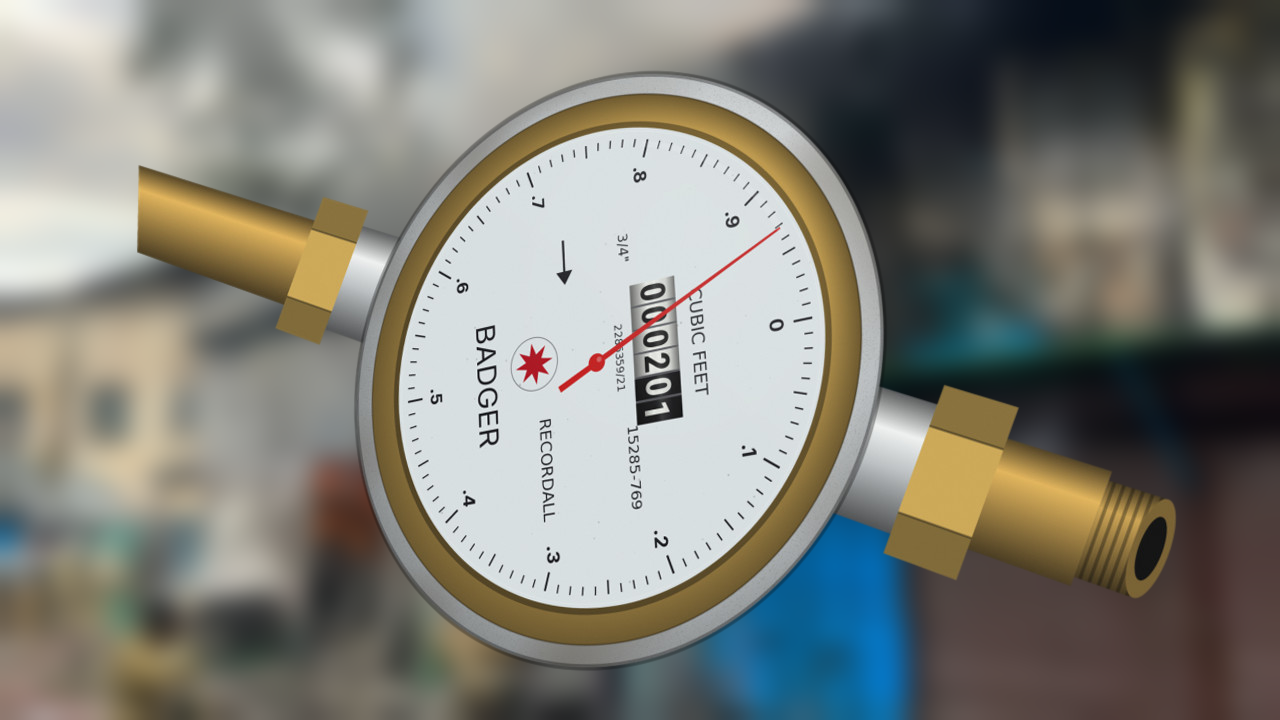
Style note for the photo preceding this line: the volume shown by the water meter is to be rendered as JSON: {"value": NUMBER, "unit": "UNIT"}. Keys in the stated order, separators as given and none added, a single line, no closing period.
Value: {"value": 200.93, "unit": "ft³"}
